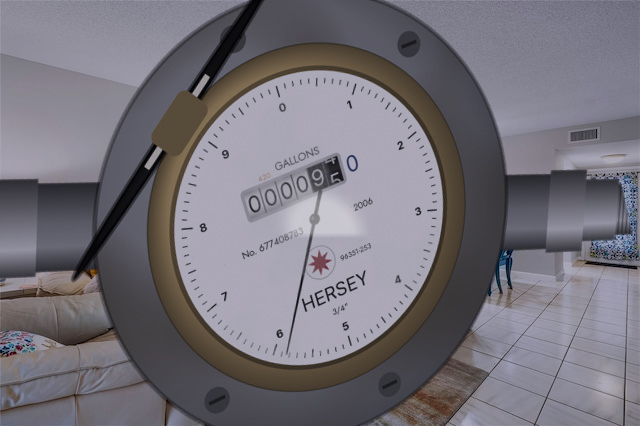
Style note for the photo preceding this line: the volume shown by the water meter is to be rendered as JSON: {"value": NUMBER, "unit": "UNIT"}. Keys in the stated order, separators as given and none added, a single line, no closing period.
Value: {"value": 945.8, "unit": "gal"}
